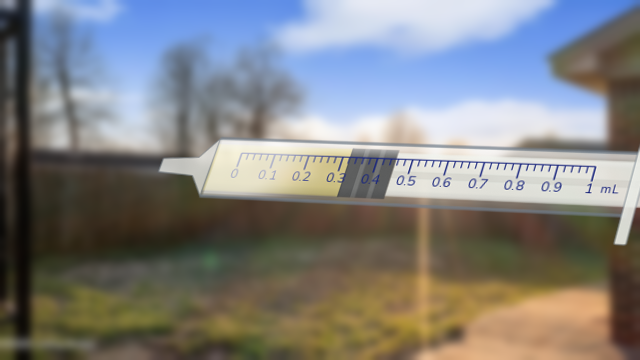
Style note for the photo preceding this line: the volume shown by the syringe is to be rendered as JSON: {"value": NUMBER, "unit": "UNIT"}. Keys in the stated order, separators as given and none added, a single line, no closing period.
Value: {"value": 0.32, "unit": "mL"}
